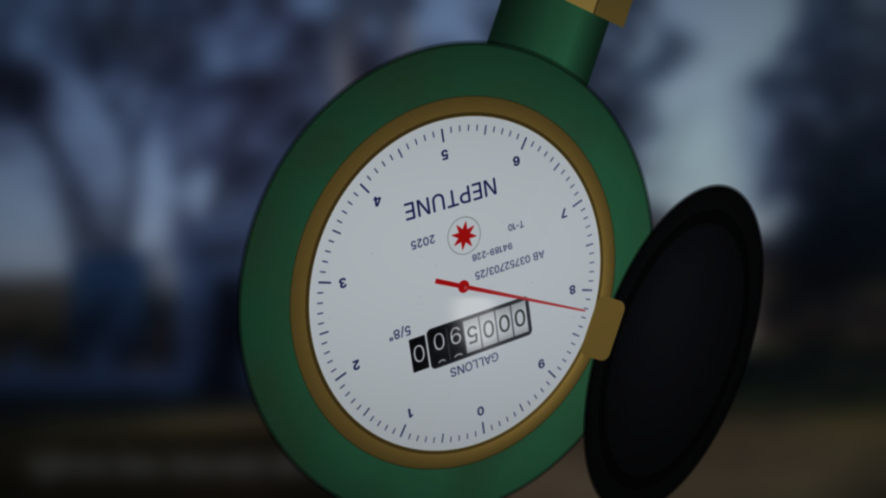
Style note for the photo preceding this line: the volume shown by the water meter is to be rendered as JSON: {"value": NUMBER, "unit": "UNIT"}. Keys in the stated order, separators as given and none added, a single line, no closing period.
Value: {"value": 5898.2, "unit": "gal"}
